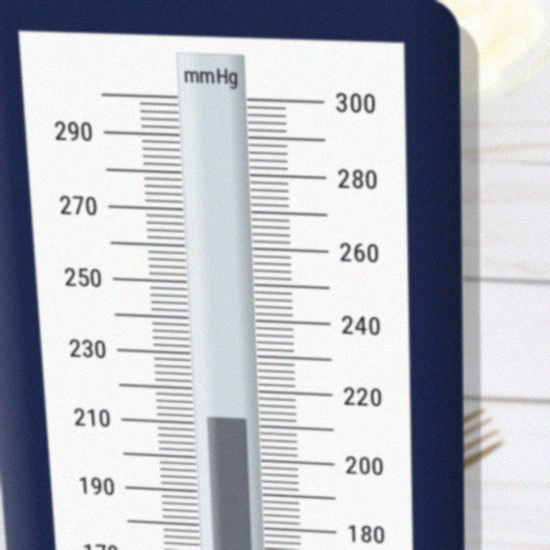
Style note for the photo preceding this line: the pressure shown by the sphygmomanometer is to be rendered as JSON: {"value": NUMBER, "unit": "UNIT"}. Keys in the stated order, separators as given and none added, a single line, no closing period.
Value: {"value": 212, "unit": "mmHg"}
